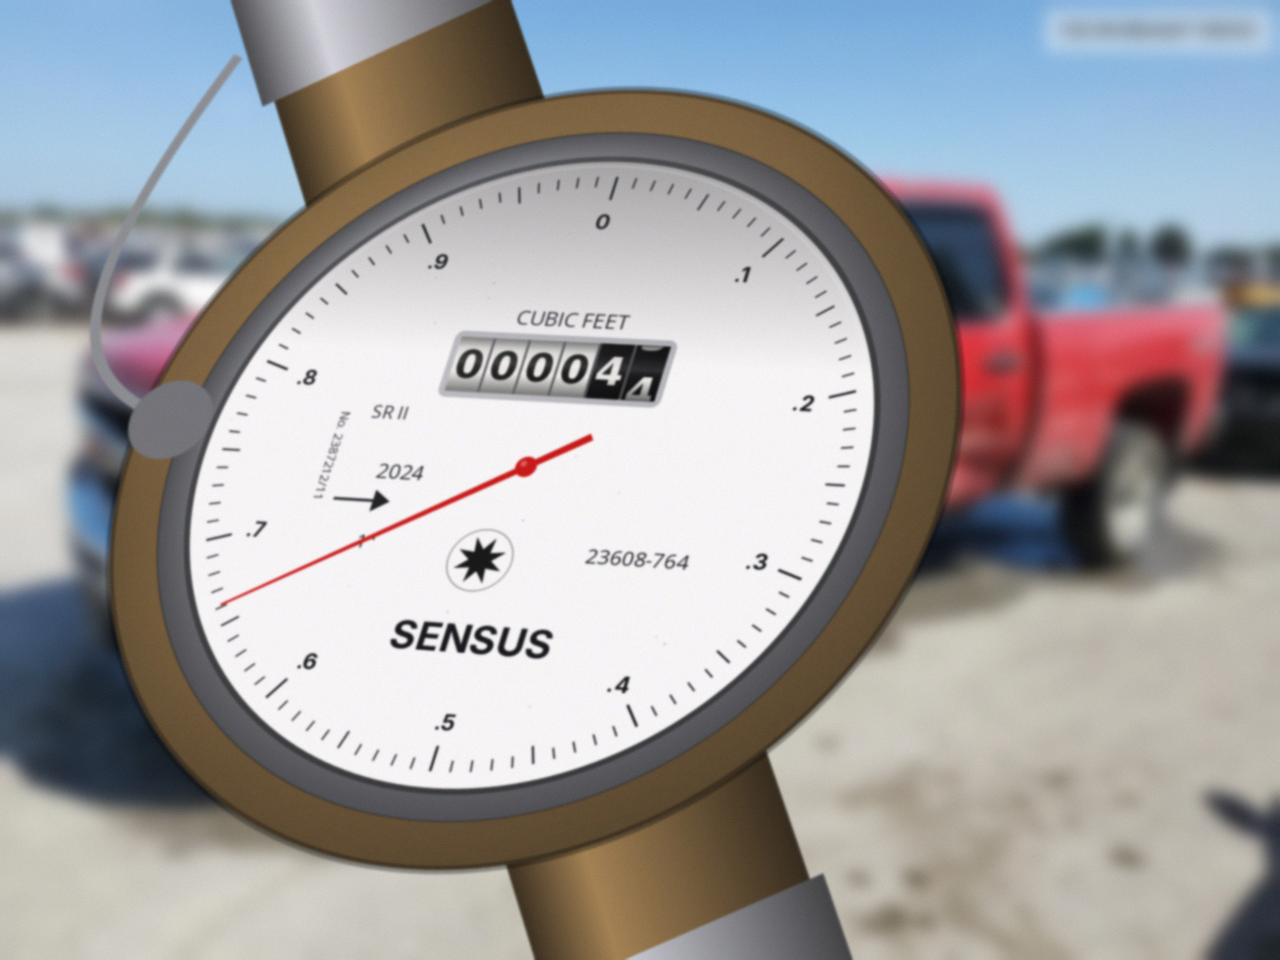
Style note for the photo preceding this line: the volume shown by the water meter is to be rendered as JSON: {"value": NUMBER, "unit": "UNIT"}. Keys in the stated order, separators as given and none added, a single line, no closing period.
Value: {"value": 43.66, "unit": "ft³"}
